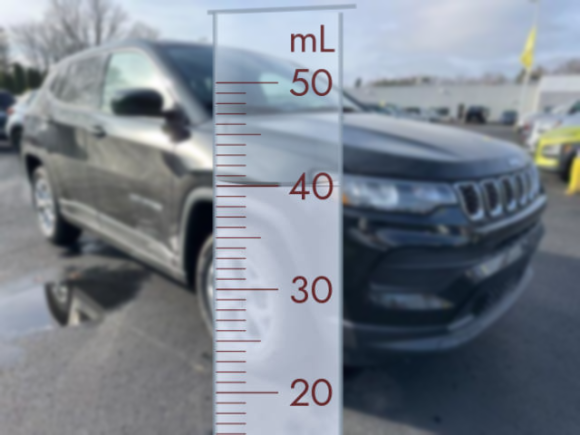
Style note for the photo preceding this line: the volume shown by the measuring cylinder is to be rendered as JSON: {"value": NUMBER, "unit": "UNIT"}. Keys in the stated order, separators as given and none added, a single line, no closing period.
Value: {"value": 40, "unit": "mL"}
